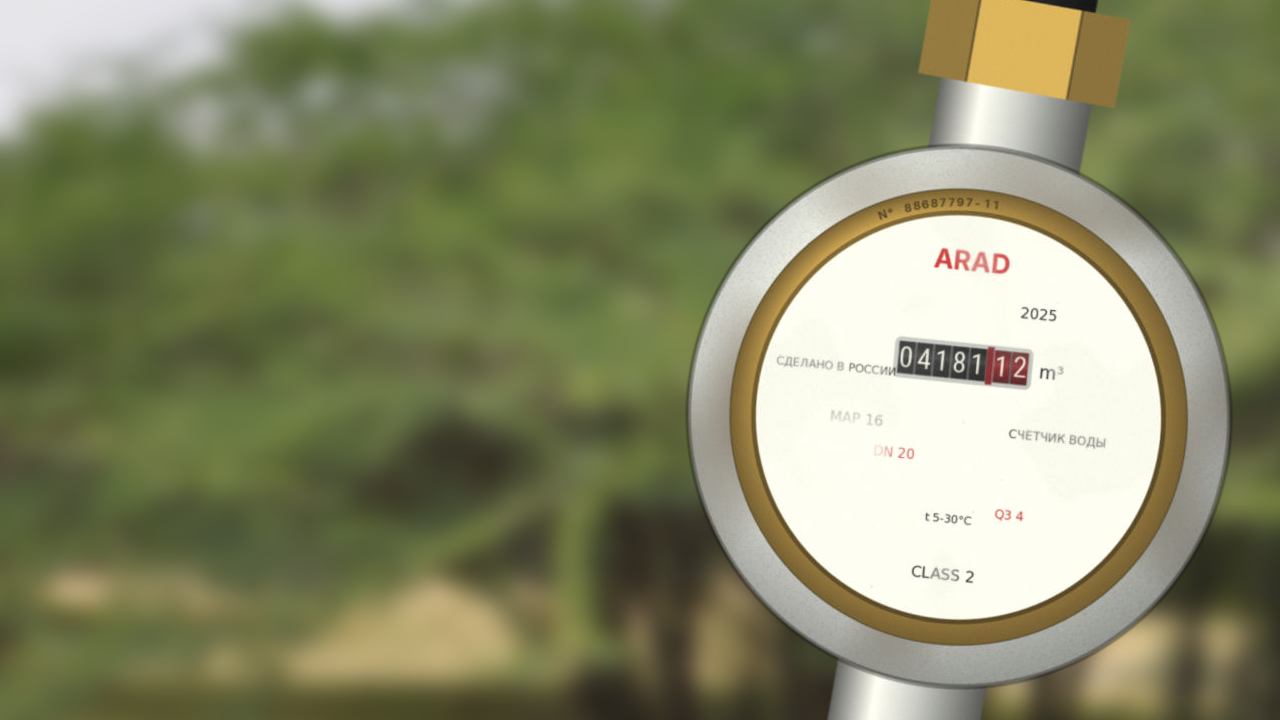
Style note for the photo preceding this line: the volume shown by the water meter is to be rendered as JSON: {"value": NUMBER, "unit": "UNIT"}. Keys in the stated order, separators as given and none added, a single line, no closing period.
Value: {"value": 4181.12, "unit": "m³"}
